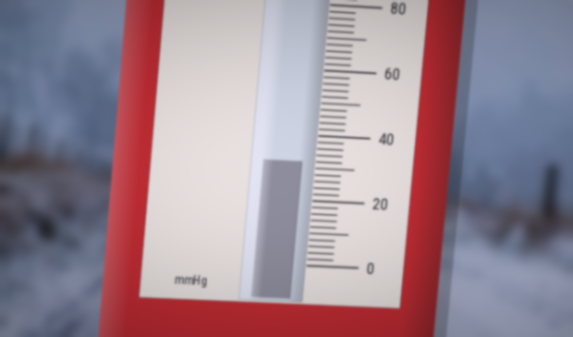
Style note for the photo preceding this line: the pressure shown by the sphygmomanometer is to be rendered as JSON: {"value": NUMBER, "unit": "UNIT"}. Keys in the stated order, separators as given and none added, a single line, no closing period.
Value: {"value": 32, "unit": "mmHg"}
